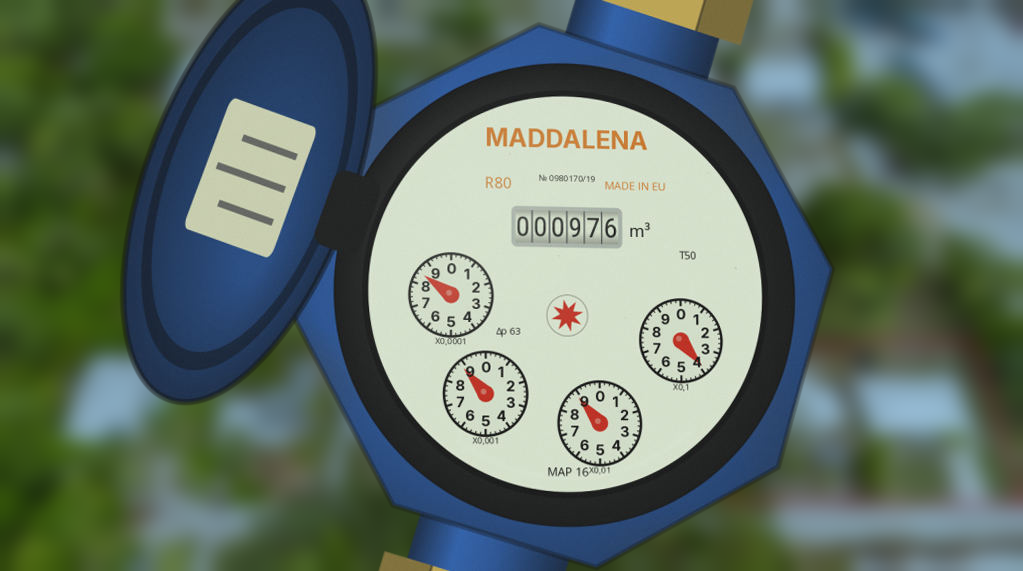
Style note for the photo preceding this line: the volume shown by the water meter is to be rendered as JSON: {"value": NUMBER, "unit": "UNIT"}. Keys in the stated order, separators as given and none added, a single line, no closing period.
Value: {"value": 976.3888, "unit": "m³"}
